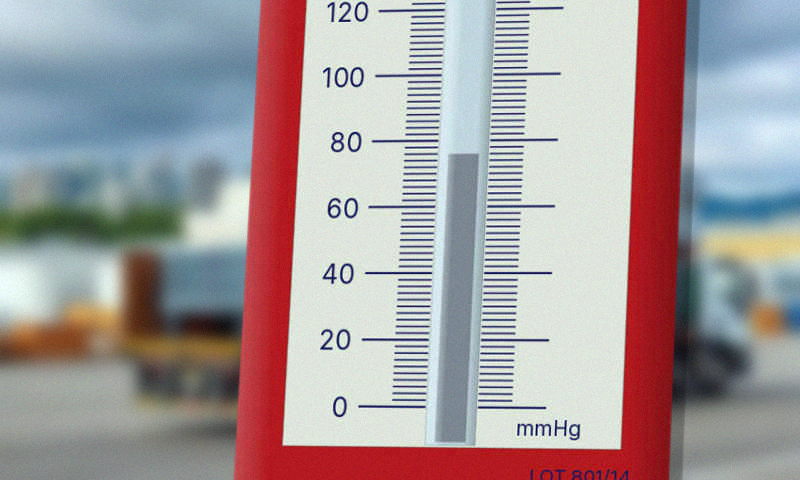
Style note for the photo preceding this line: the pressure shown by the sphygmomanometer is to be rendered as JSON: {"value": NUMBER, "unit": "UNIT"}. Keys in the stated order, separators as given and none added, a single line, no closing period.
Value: {"value": 76, "unit": "mmHg"}
